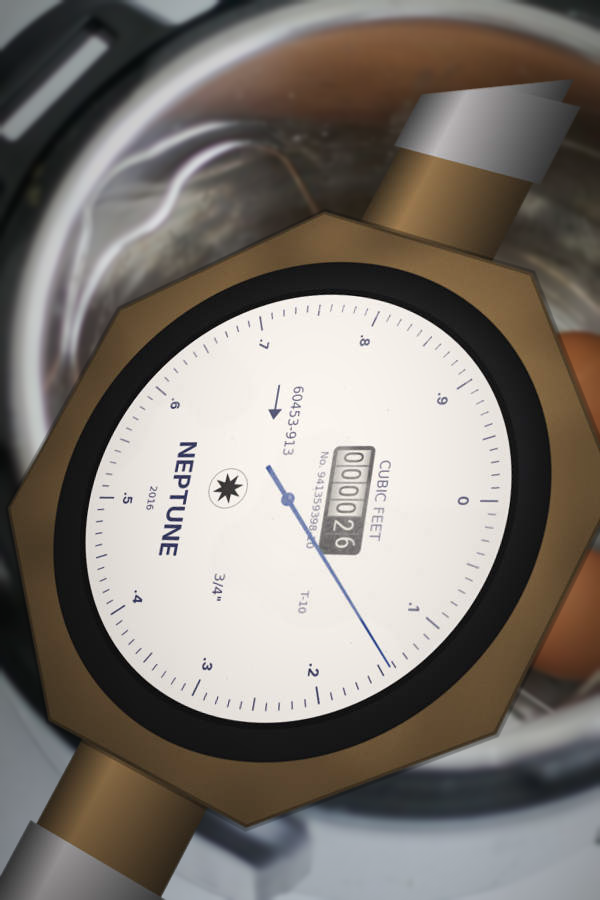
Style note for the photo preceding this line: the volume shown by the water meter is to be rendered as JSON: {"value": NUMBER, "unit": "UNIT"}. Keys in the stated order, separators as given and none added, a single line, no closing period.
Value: {"value": 26.14, "unit": "ft³"}
